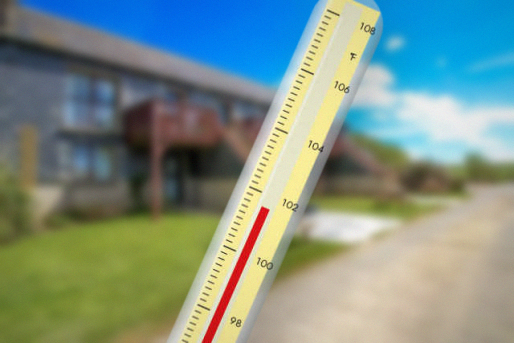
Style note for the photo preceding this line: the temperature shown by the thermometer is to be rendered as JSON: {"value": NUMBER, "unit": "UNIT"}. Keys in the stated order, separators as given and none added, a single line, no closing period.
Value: {"value": 101.6, "unit": "°F"}
